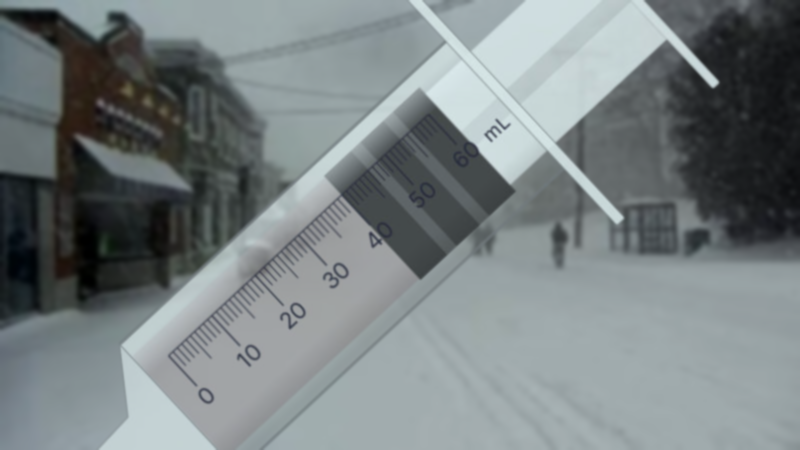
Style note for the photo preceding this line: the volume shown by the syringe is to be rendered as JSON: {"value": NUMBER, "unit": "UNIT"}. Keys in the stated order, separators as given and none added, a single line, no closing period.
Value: {"value": 40, "unit": "mL"}
